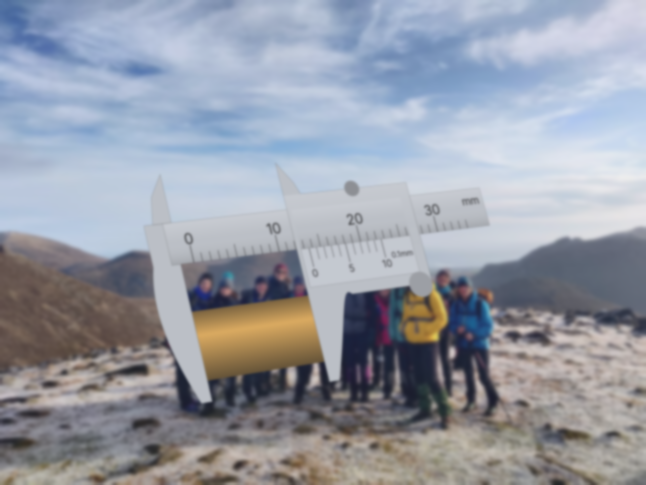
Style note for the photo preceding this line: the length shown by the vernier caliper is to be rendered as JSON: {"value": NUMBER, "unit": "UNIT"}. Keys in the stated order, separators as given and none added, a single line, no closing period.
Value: {"value": 13.6, "unit": "mm"}
